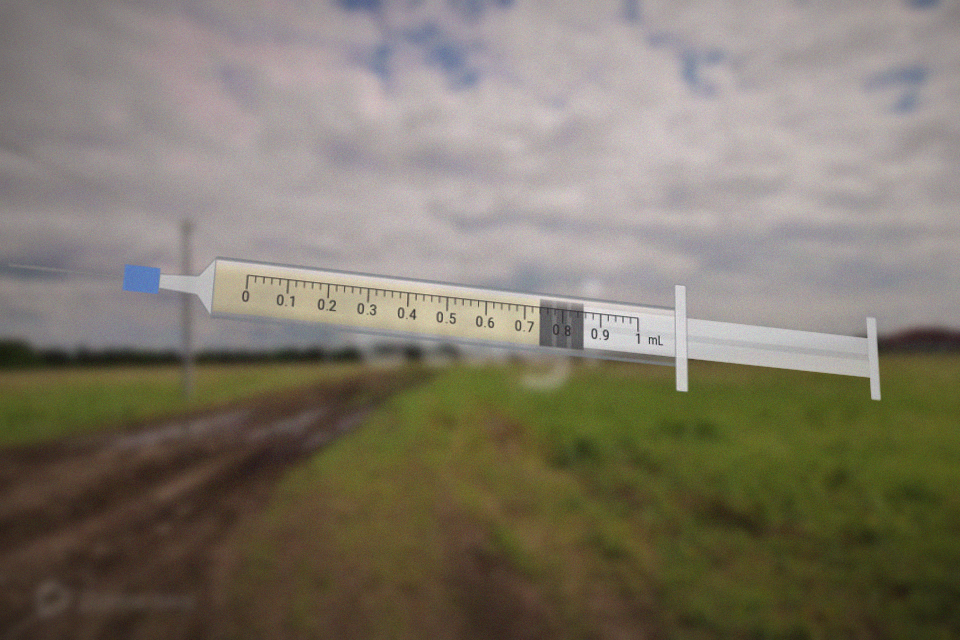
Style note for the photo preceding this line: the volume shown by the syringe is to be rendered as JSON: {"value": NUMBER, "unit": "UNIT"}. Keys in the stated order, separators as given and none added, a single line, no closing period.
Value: {"value": 0.74, "unit": "mL"}
